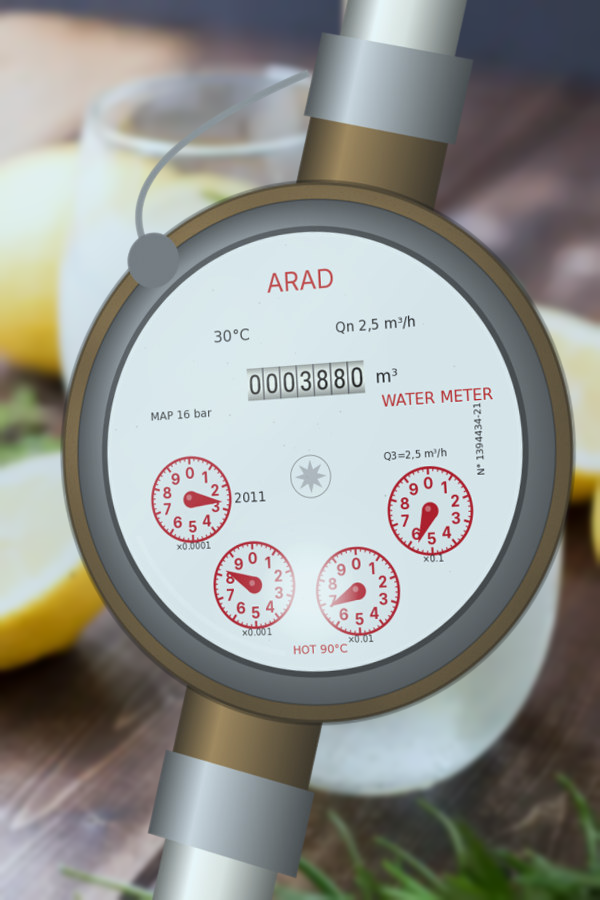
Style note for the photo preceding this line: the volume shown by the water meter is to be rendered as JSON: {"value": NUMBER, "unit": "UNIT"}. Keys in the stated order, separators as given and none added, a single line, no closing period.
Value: {"value": 3880.5682, "unit": "m³"}
